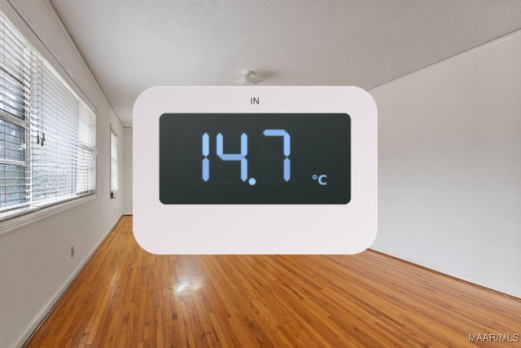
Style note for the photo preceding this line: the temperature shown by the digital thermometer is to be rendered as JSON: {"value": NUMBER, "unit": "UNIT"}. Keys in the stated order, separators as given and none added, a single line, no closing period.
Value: {"value": 14.7, "unit": "°C"}
